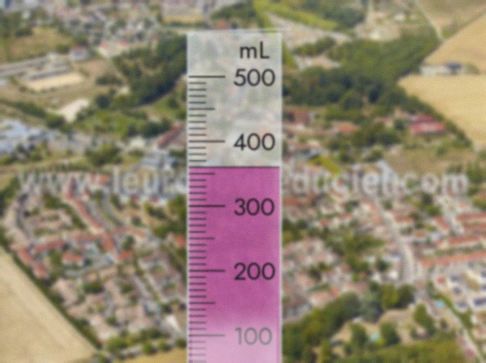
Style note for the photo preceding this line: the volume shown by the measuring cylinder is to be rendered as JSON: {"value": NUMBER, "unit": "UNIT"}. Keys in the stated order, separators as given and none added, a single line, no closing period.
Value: {"value": 360, "unit": "mL"}
